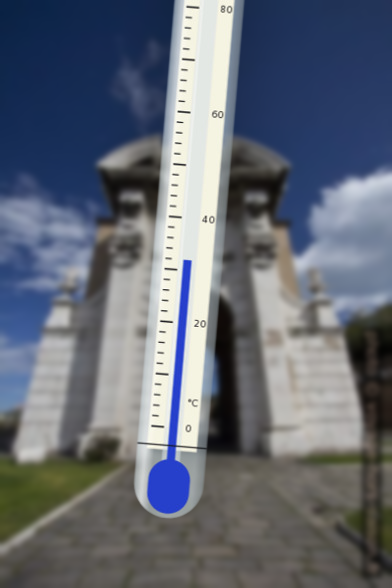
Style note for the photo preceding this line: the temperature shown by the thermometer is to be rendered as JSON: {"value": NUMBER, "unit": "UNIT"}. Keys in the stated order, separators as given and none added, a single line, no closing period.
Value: {"value": 32, "unit": "°C"}
